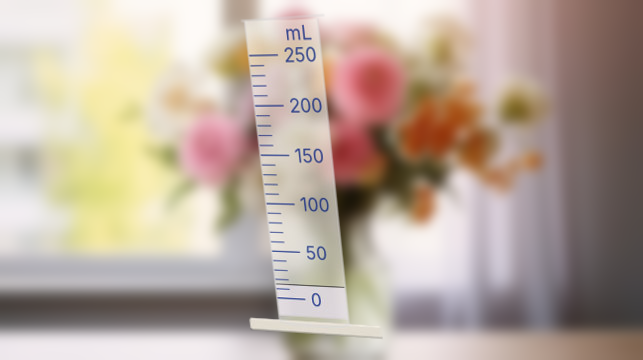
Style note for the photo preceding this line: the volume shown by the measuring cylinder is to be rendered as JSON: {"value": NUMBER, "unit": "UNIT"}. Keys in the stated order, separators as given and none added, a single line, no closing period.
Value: {"value": 15, "unit": "mL"}
